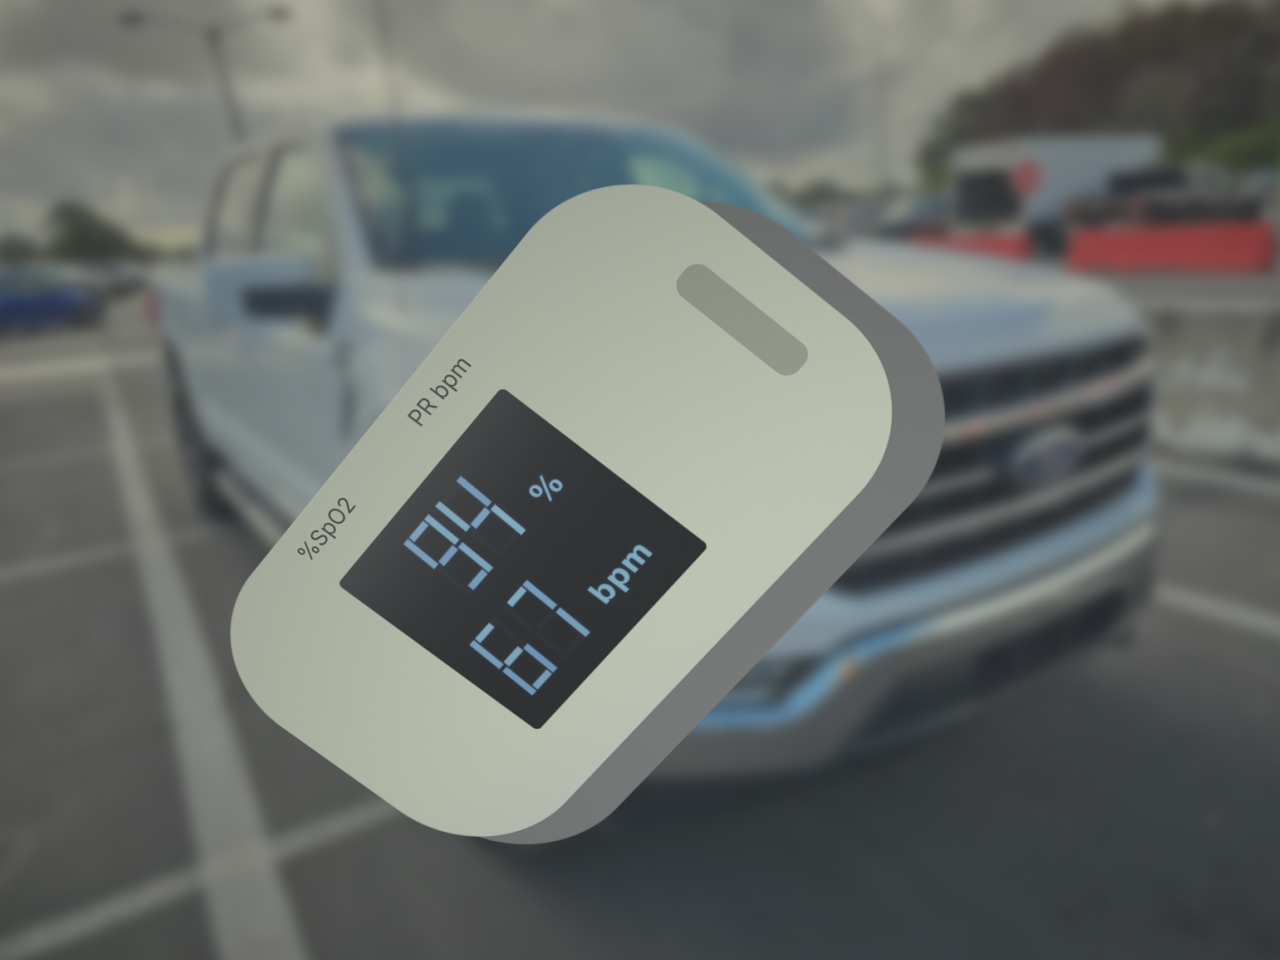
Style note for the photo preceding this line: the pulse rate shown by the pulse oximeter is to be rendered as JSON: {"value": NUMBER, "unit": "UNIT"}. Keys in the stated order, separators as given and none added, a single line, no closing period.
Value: {"value": 67, "unit": "bpm"}
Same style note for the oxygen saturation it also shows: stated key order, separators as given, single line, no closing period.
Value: {"value": 94, "unit": "%"}
